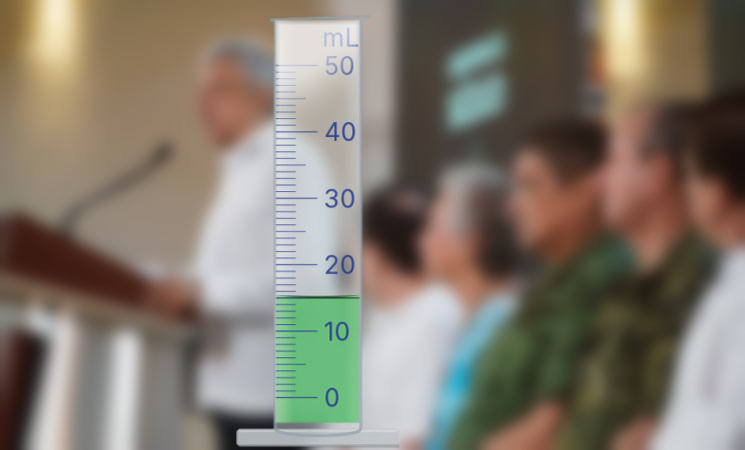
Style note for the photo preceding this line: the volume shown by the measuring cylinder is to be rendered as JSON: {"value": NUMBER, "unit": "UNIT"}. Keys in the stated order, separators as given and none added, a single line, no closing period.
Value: {"value": 15, "unit": "mL"}
